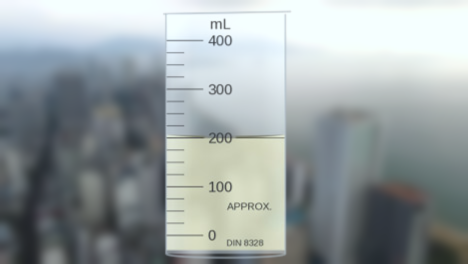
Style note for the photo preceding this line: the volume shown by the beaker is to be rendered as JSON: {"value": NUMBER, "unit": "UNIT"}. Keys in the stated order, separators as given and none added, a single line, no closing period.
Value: {"value": 200, "unit": "mL"}
